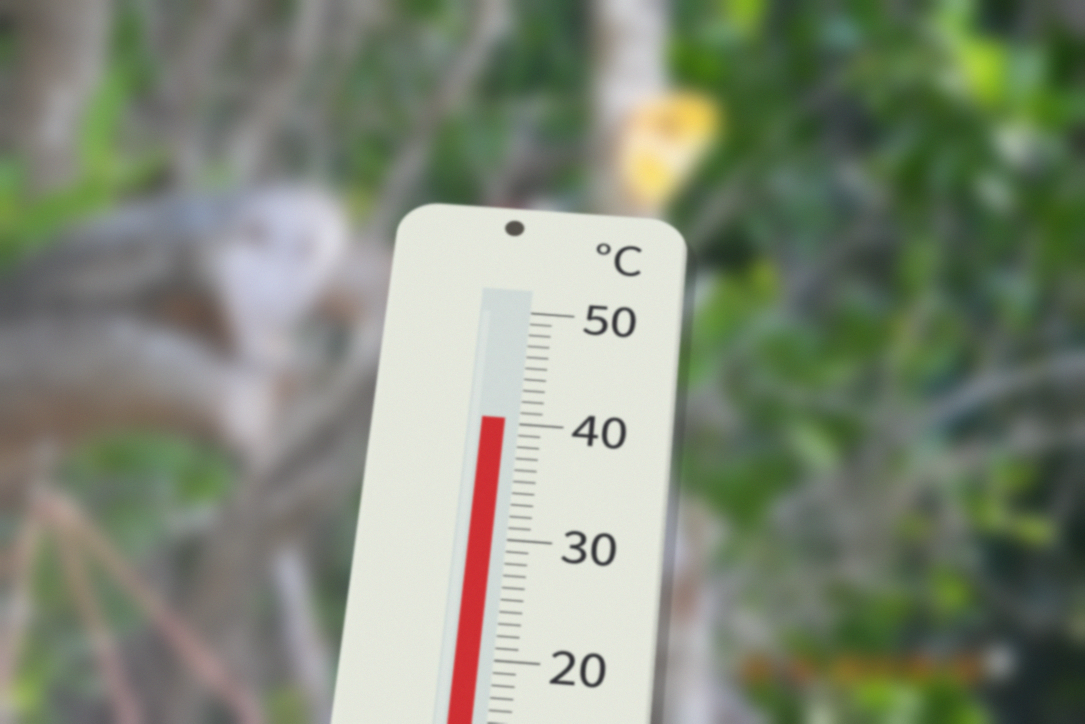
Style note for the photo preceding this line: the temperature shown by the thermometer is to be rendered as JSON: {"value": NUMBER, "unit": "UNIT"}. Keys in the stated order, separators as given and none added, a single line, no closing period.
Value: {"value": 40.5, "unit": "°C"}
